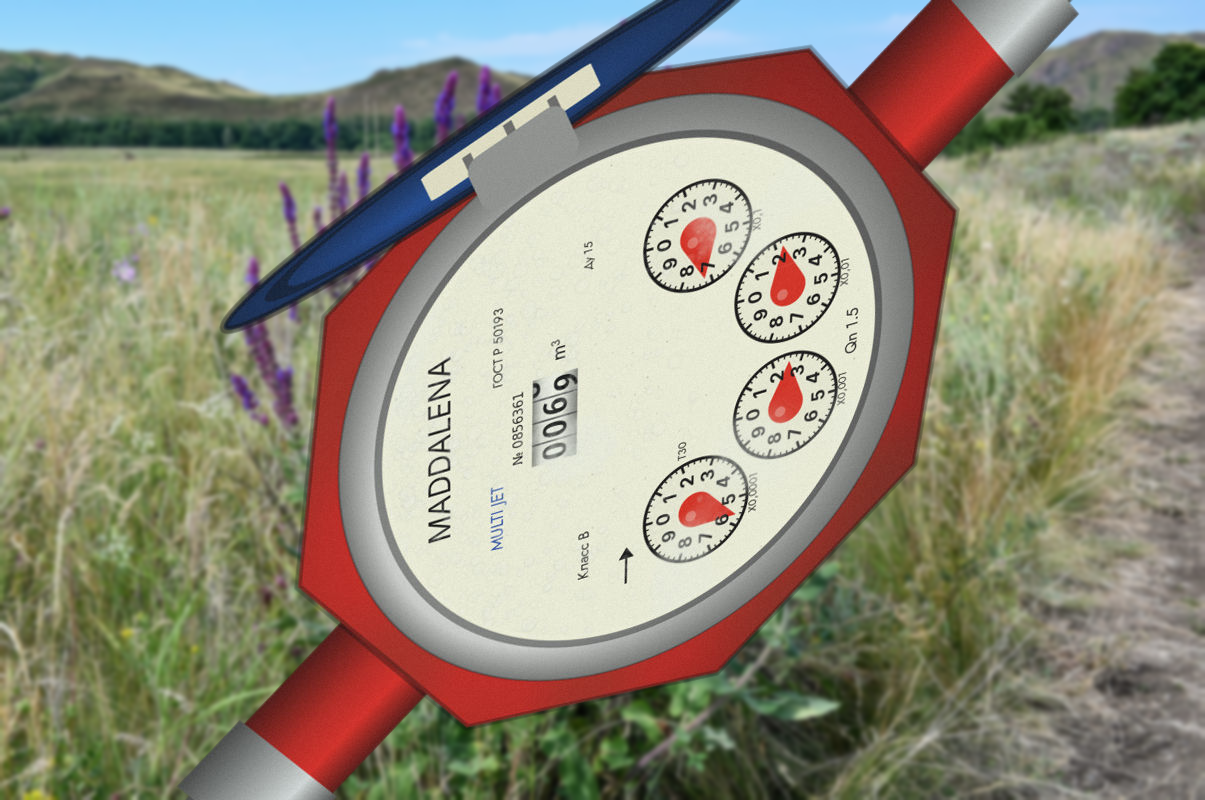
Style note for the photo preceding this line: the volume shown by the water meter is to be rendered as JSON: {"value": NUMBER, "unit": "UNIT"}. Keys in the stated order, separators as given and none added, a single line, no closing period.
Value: {"value": 68.7225, "unit": "m³"}
